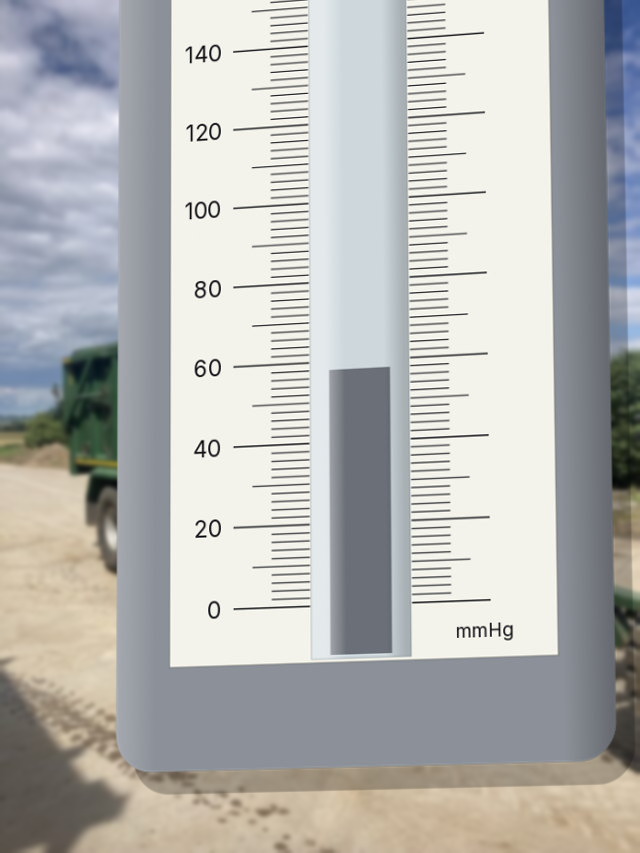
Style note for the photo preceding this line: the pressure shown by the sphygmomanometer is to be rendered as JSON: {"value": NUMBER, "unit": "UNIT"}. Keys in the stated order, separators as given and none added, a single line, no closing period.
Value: {"value": 58, "unit": "mmHg"}
